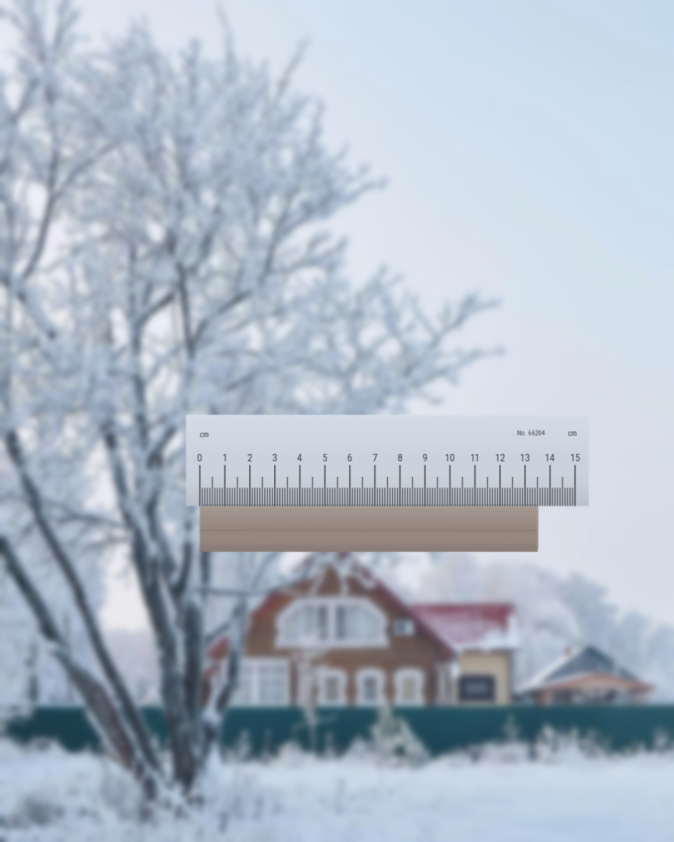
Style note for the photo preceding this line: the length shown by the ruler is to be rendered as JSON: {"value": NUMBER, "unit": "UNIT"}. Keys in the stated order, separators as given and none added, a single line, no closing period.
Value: {"value": 13.5, "unit": "cm"}
